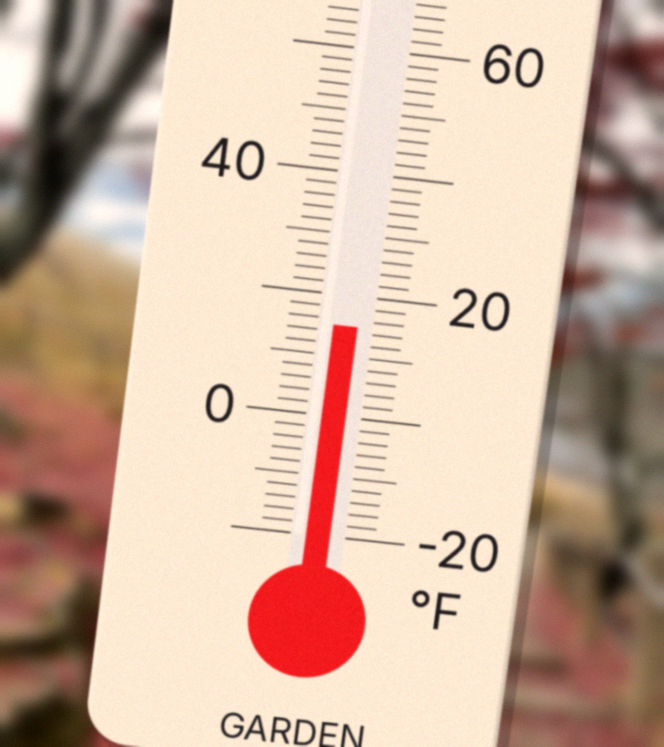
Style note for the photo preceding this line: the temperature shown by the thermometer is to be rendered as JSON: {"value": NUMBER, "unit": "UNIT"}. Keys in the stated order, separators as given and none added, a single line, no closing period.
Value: {"value": 15, "unit": "°F"}
